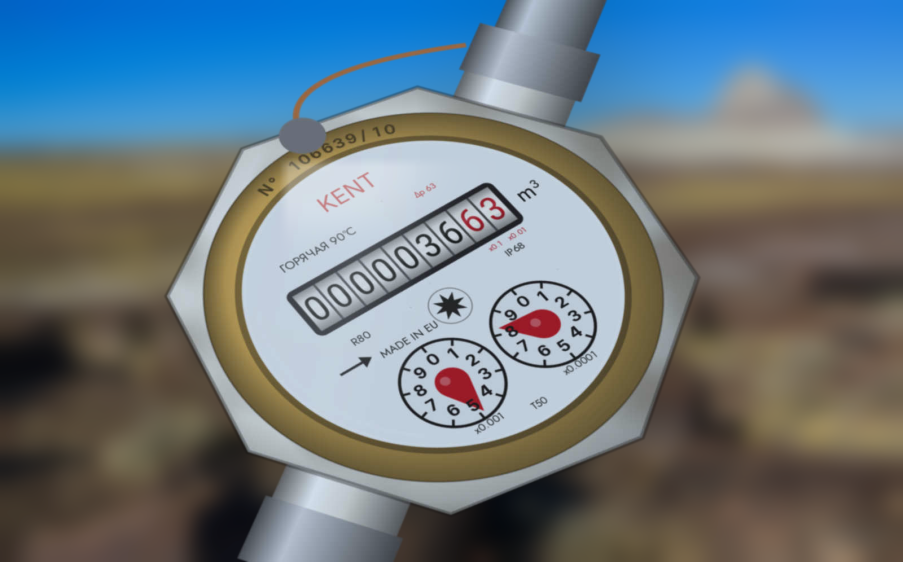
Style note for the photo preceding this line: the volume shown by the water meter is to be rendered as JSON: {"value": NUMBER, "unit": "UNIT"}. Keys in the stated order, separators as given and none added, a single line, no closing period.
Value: {"value": 36.6348, "unit": "m³"}
